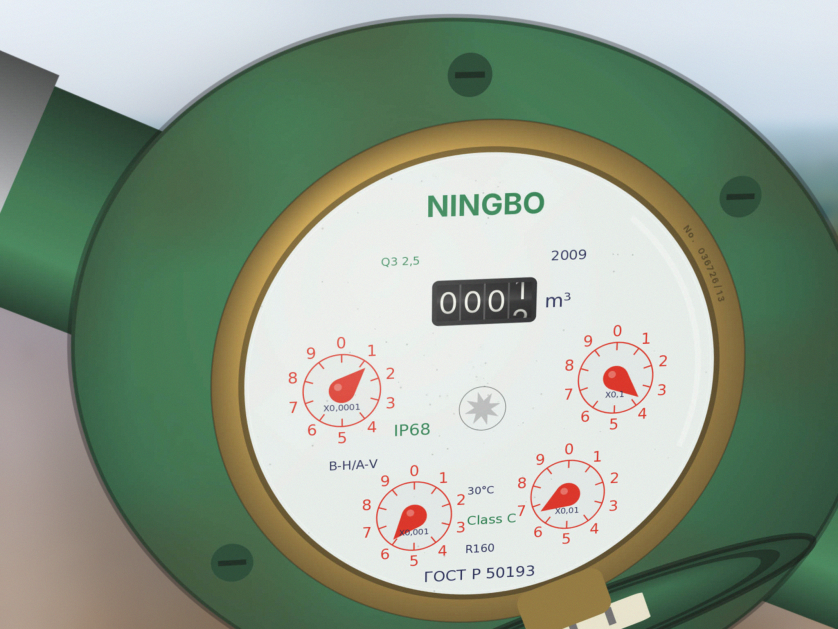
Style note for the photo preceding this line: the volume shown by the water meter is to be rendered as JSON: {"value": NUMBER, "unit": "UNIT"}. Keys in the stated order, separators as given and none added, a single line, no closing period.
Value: {"value": 1.3661, "unit": "m³"}
